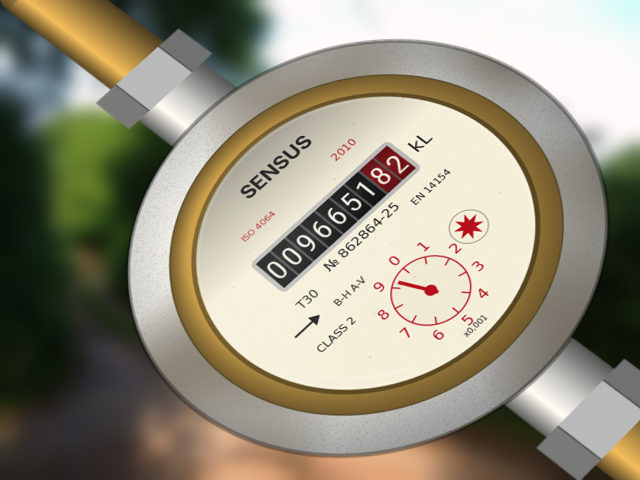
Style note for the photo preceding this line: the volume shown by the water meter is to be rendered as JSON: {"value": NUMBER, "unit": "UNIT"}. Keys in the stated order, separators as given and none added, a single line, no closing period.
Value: {"value": 96651.819, "unit": "kL"}
